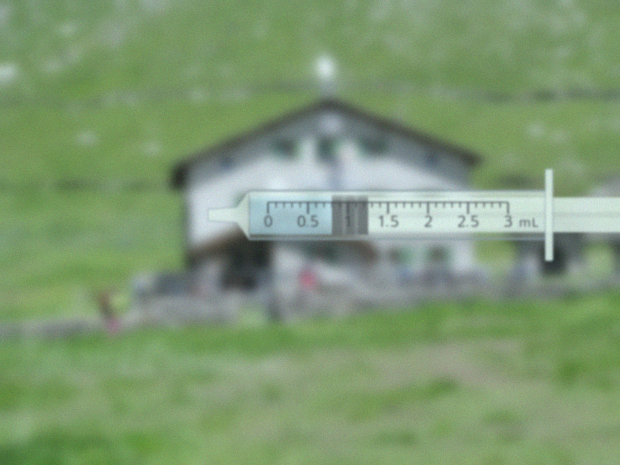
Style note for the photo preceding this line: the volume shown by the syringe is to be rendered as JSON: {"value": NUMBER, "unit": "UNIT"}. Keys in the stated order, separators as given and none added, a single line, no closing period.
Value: {"value": 0.8, "unit": "mL"}
